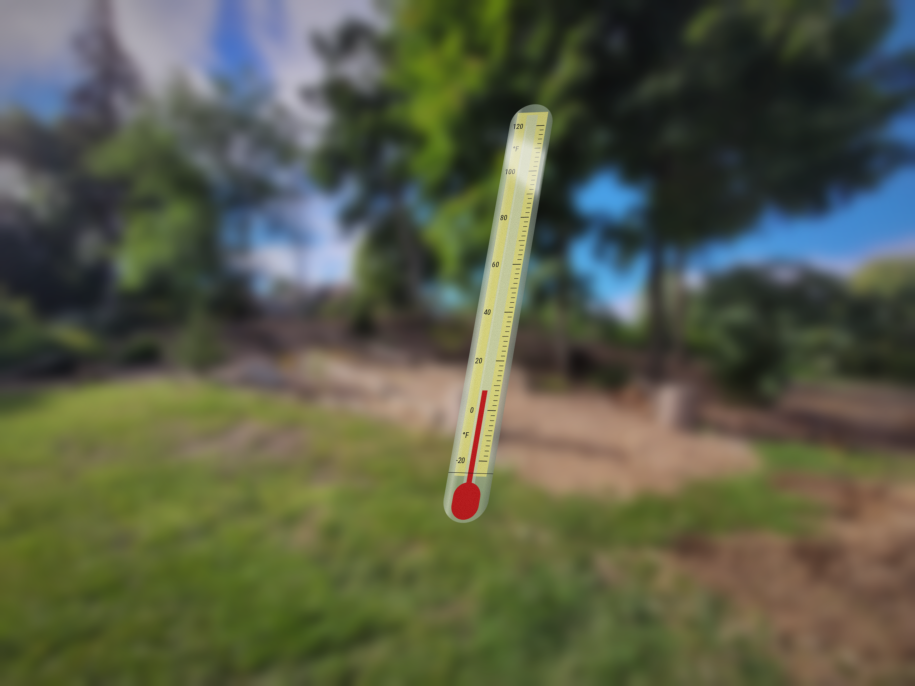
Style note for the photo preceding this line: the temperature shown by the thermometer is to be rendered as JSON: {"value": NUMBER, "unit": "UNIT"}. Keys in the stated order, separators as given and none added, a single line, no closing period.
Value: {"value": 8, "unit": "°F"}
